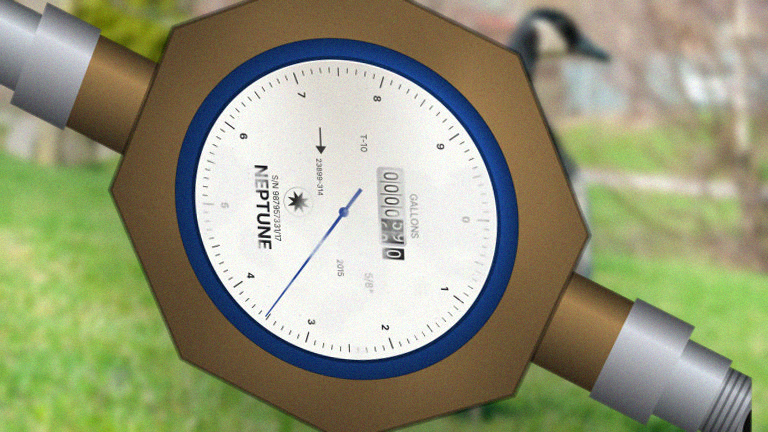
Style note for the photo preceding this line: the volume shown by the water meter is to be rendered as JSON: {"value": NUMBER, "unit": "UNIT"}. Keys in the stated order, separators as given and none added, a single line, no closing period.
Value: {"value": 593.5, "unit": "gal"}
